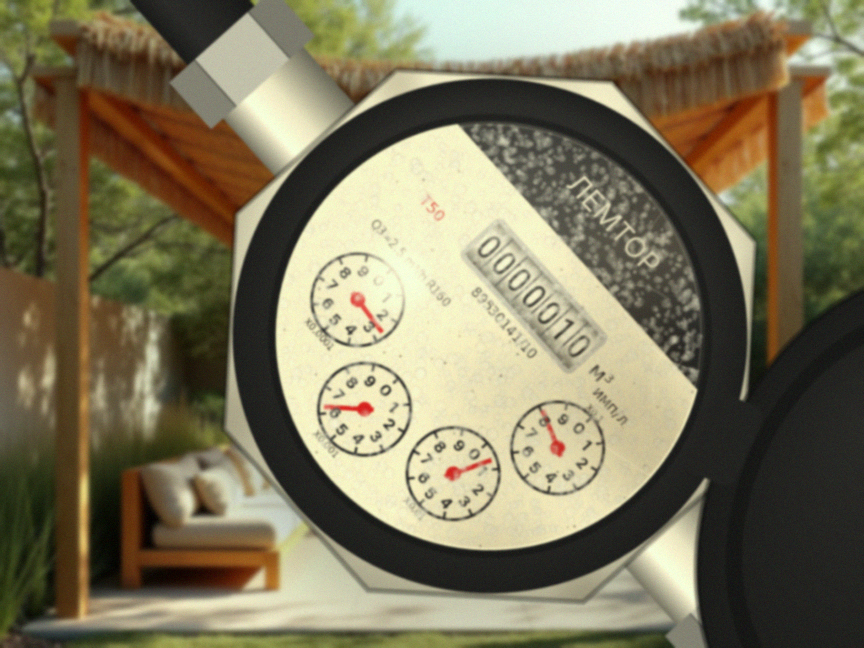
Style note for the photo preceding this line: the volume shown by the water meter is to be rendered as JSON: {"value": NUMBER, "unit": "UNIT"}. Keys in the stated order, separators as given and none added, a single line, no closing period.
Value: {"value": 10.8062, "unit": "m³"}
